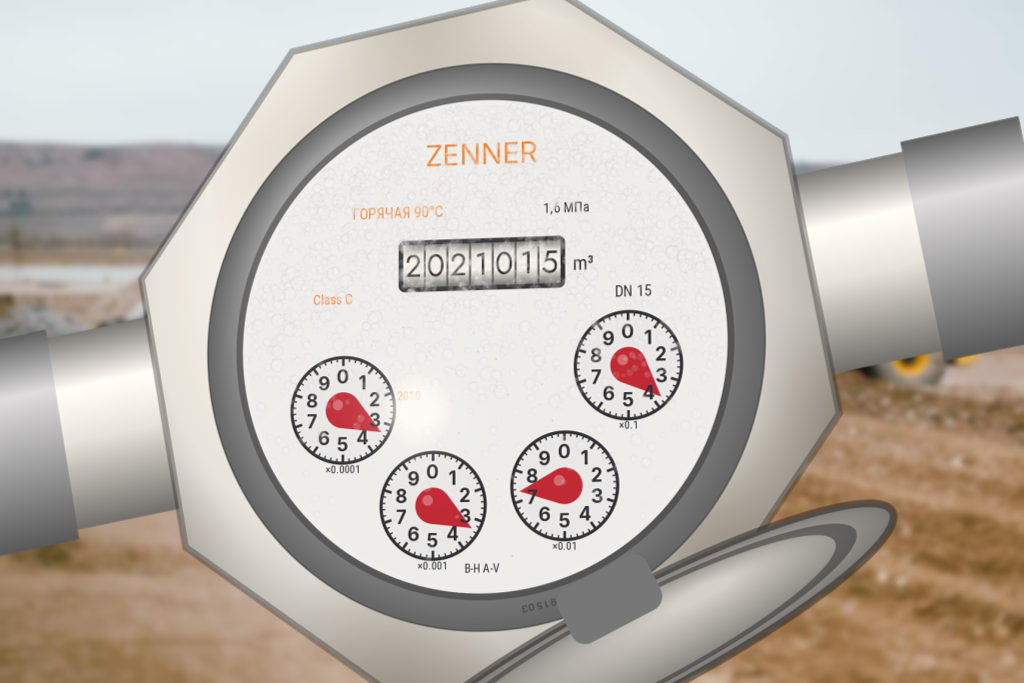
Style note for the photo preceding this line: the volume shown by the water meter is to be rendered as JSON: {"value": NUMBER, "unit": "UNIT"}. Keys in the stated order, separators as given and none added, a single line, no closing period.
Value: {"value": 2021015.3733, "unit": "m³"}
